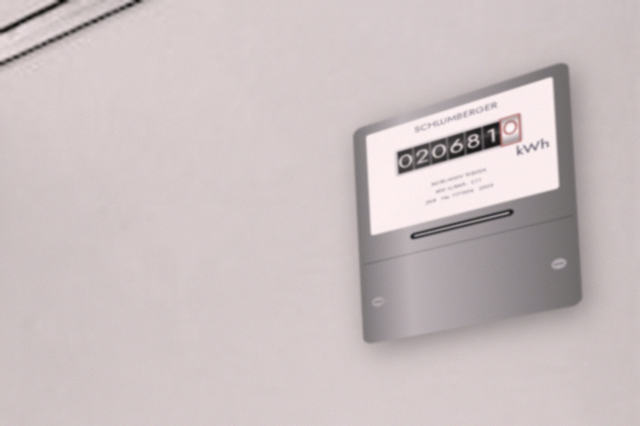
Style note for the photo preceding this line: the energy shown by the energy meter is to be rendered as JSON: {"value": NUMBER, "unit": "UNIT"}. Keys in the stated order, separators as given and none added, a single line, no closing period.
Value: {"value": 20681.0, "unit": "kWh"}
